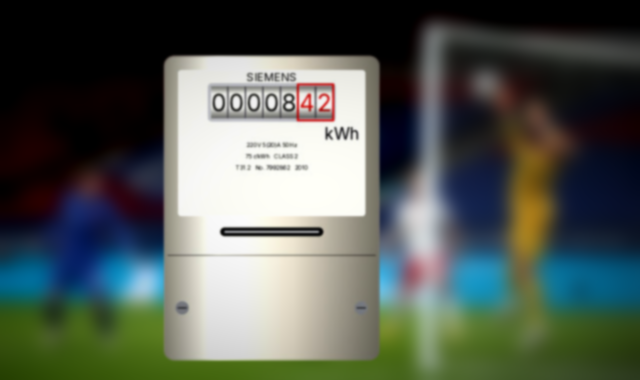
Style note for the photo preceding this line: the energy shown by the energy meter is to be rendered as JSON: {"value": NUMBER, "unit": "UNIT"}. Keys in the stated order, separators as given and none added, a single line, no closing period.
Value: {"value": 8.42, "unit": "kWh"}
